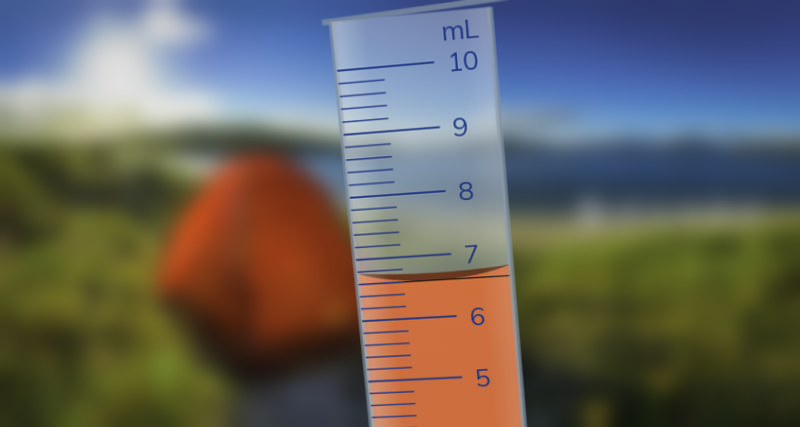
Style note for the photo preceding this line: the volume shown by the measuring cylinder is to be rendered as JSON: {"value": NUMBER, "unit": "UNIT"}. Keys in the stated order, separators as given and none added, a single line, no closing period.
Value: {"value": 6.6, "unit": "mL"}
